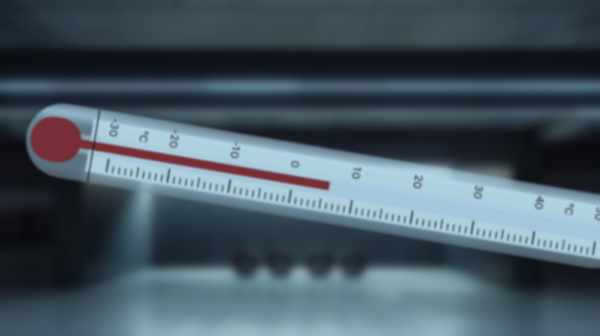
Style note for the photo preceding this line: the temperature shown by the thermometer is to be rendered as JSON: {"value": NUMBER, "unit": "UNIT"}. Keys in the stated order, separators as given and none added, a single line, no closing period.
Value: {"value": 6, "unit": "°C"}
